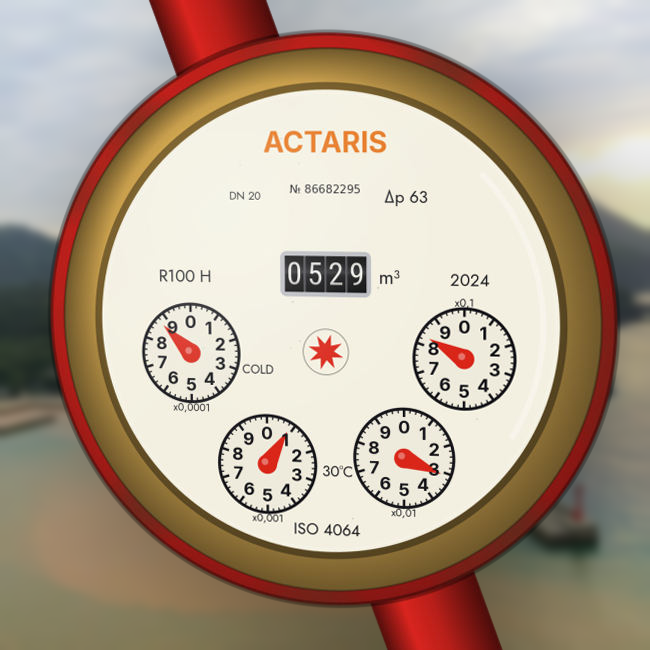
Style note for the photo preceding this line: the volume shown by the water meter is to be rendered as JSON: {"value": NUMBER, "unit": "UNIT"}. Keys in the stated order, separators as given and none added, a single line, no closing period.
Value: {"value": 529.8308, "unit": "m³"}
